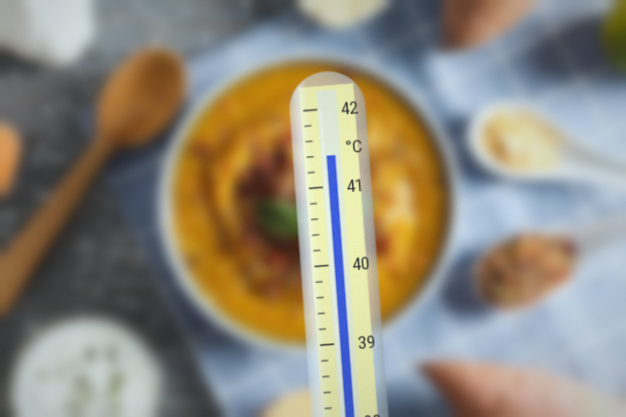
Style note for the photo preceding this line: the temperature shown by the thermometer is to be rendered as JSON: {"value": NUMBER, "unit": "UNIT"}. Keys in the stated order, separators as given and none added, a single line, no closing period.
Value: {"value": 41.4, "unit": "°C"}
